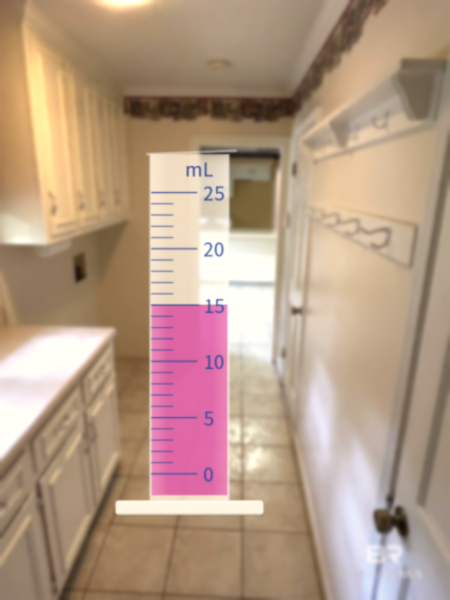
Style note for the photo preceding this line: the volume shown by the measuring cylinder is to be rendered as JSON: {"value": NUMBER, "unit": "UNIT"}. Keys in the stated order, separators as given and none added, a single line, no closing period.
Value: {"value": 15, "unit": "mL"}
